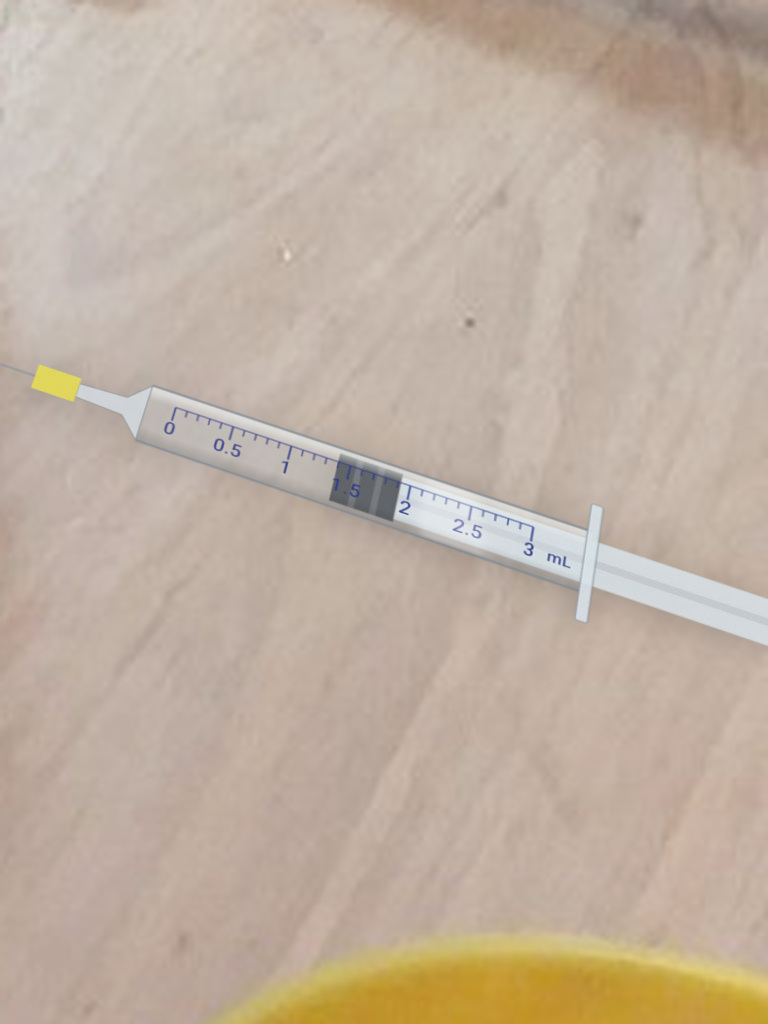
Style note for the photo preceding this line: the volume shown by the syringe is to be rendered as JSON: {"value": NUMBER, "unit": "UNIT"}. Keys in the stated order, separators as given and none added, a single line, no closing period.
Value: {"value": 1.4, "unit": "mL"}
